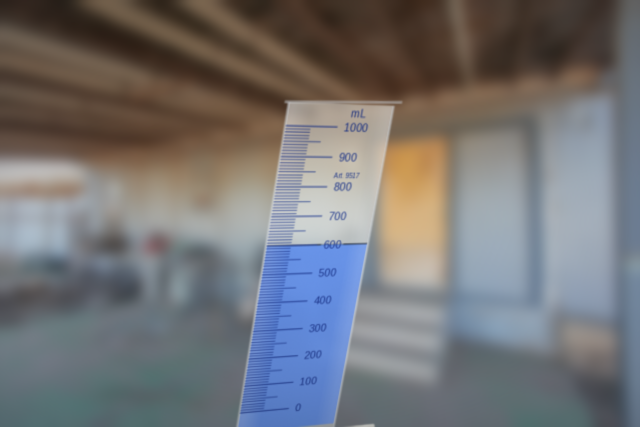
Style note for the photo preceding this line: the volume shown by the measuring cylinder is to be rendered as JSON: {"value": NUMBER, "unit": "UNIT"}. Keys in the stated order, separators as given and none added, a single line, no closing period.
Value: {"value": 600, "unit": "mL"}
